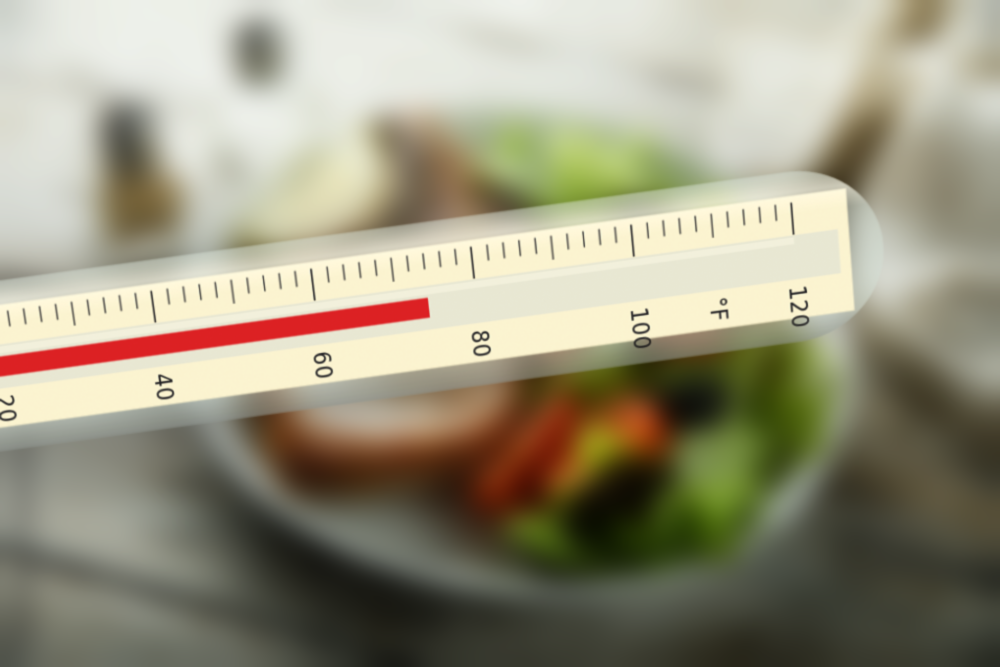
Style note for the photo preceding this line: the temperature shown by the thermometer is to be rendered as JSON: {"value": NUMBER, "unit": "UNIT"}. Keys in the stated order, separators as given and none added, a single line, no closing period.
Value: {"value": 74, "unit": "°F"}
